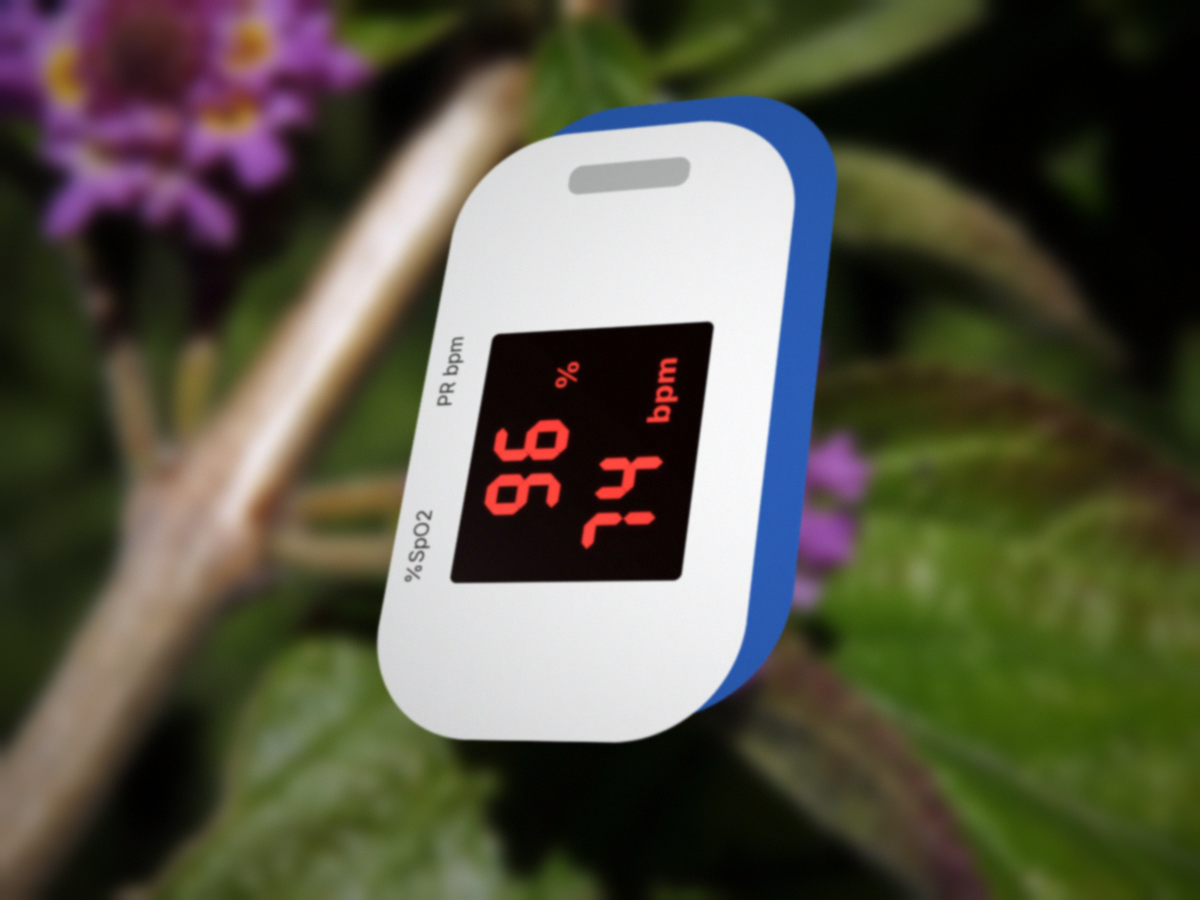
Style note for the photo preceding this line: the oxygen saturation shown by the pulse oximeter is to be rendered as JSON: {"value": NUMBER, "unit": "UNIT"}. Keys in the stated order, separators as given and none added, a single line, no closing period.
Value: {"value": 96, "unit": "%"}
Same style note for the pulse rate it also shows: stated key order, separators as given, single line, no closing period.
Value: {"value": 74, "unit": "bpm"}
